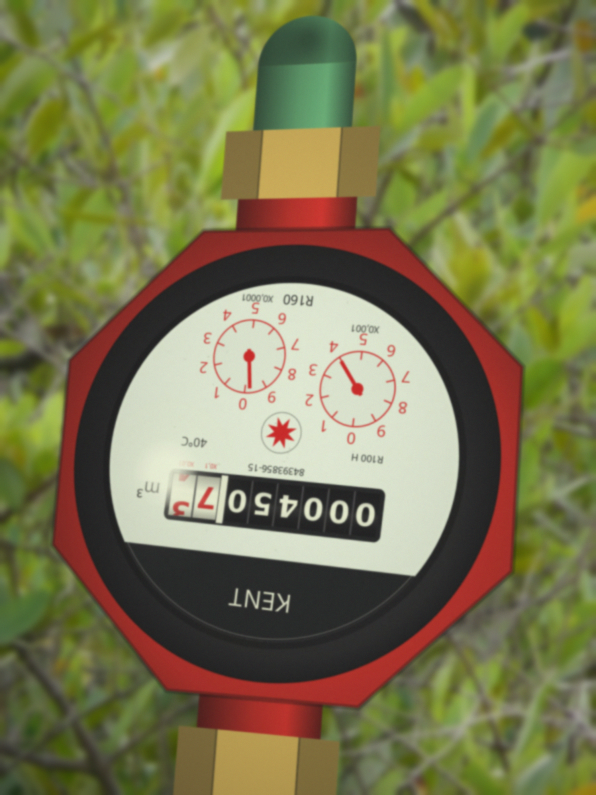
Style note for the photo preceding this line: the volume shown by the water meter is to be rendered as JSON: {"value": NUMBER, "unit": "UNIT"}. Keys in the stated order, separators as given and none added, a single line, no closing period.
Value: {"value": 450.7339, "unit": "m³"}
